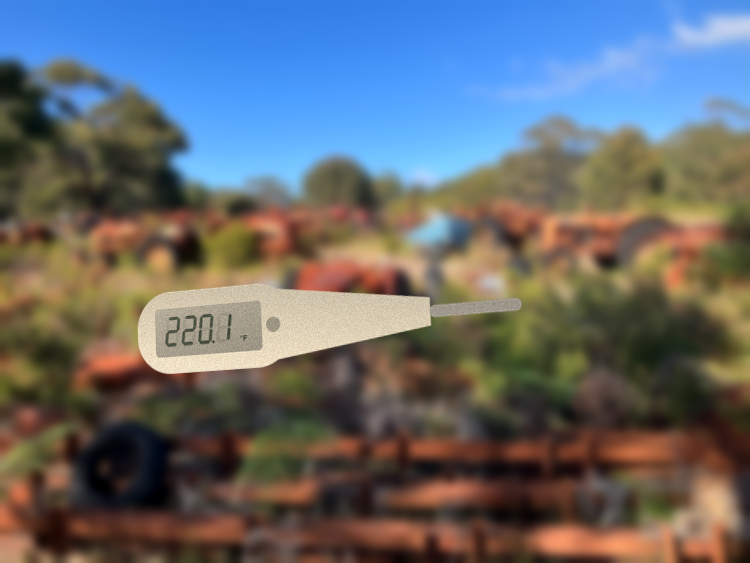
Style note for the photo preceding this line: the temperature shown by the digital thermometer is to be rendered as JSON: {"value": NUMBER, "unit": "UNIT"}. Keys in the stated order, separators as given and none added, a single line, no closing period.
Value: {"value": 220.1, "unit": "°F"}
